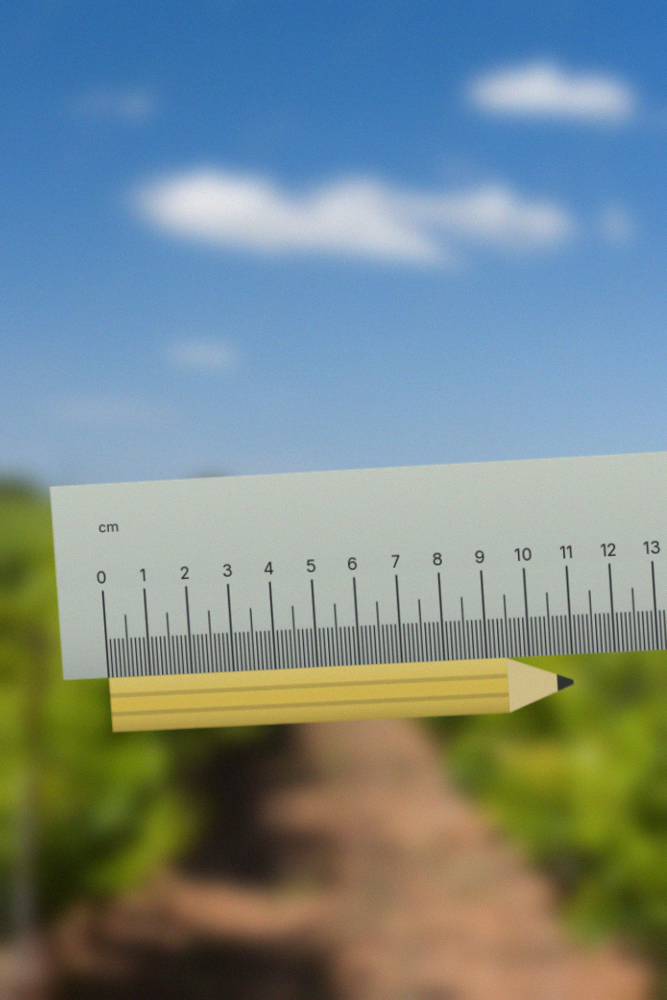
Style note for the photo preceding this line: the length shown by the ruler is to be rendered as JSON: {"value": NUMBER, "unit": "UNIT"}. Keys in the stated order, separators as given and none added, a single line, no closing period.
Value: {"value": 11, "unit": "cm"}
